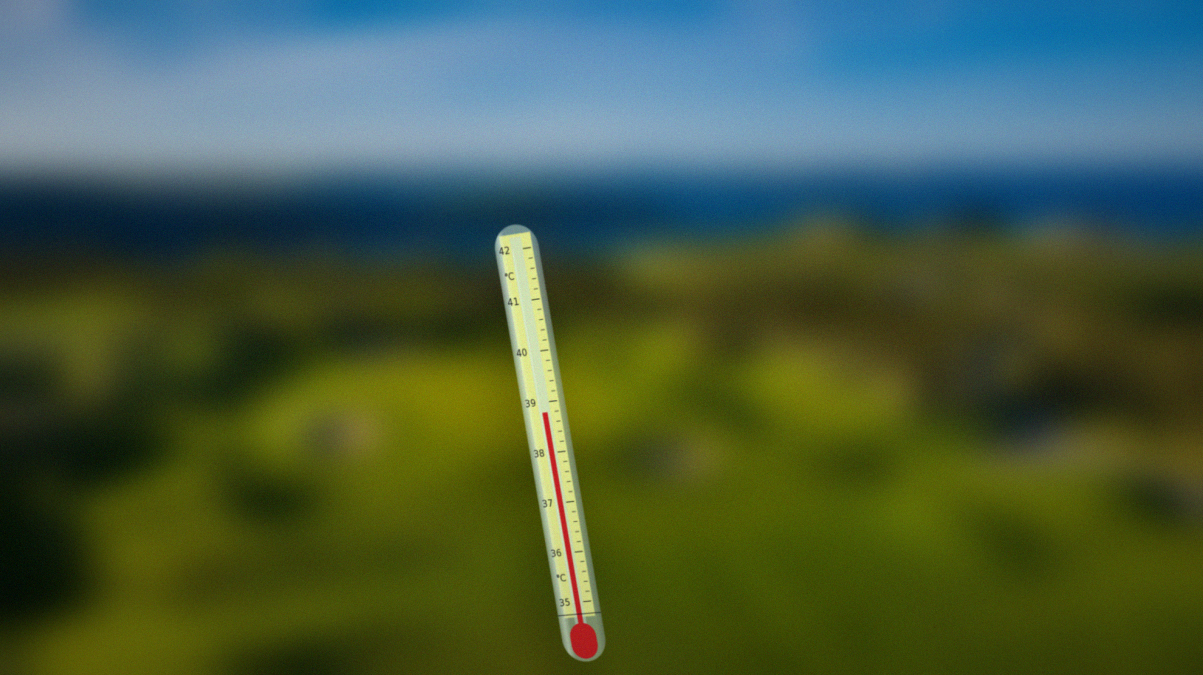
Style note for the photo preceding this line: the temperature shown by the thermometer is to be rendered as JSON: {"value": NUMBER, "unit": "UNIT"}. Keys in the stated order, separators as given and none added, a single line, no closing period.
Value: {"value": 38.8, "unit": "°C"}
